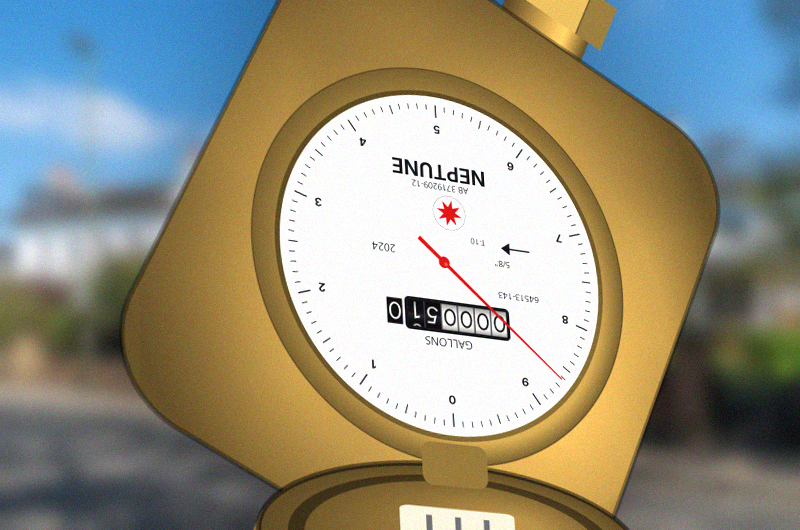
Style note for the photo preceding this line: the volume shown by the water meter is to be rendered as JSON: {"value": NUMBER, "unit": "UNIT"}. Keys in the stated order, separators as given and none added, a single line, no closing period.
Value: {"value": 508.6, "unit": "gal"}
